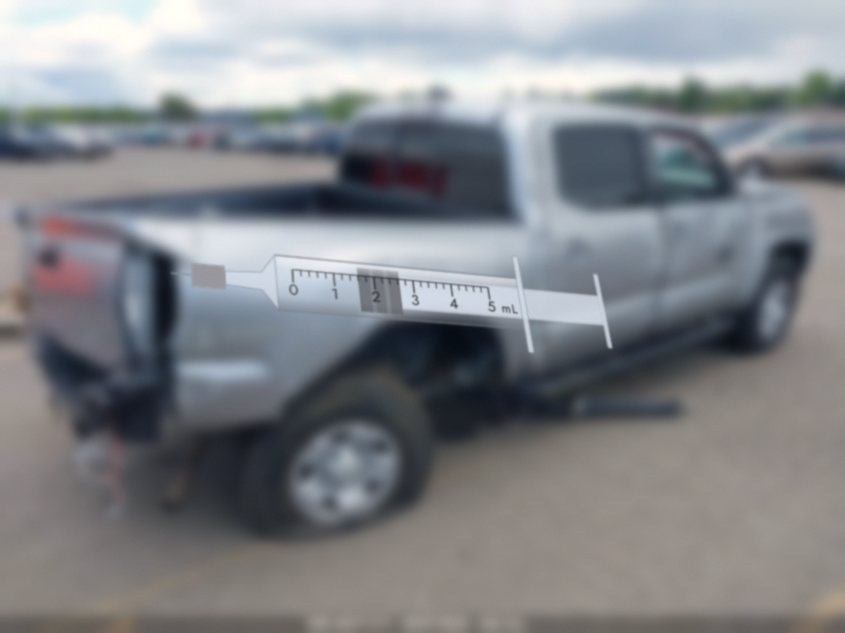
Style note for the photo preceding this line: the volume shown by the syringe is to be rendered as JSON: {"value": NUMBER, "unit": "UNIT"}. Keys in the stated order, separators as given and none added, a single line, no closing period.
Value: {"value": 1.6, "unit": "mL"}
